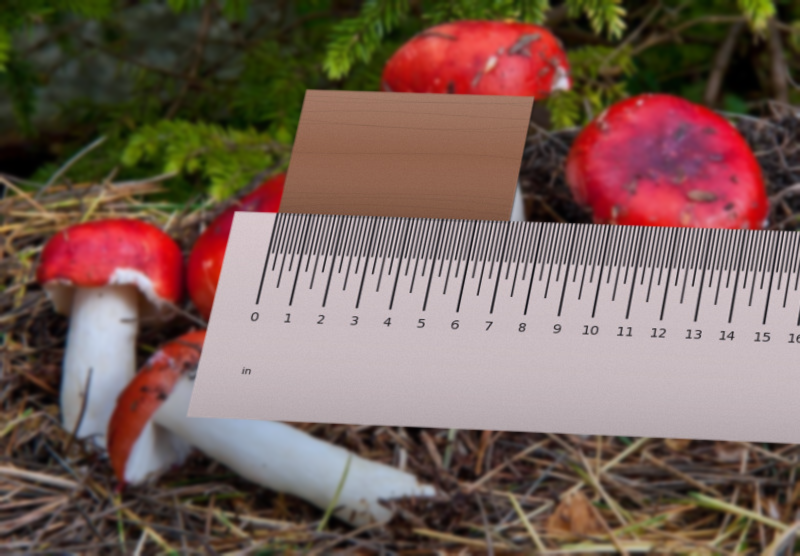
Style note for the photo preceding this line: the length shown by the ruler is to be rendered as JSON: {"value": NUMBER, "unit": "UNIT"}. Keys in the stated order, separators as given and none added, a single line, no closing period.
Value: {"value": 7, "unit": "in"}
